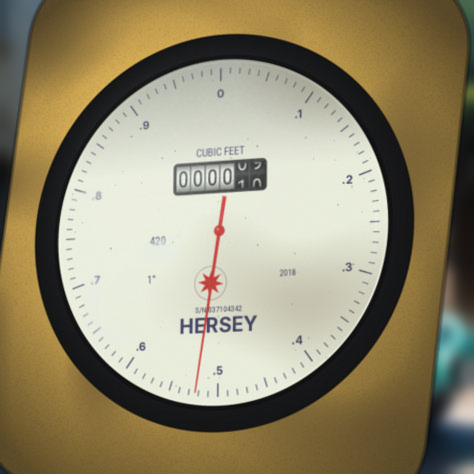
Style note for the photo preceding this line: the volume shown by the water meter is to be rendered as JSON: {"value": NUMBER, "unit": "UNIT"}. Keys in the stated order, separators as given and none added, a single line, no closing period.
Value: {"value": 9.52, "unit": "ft³"}
